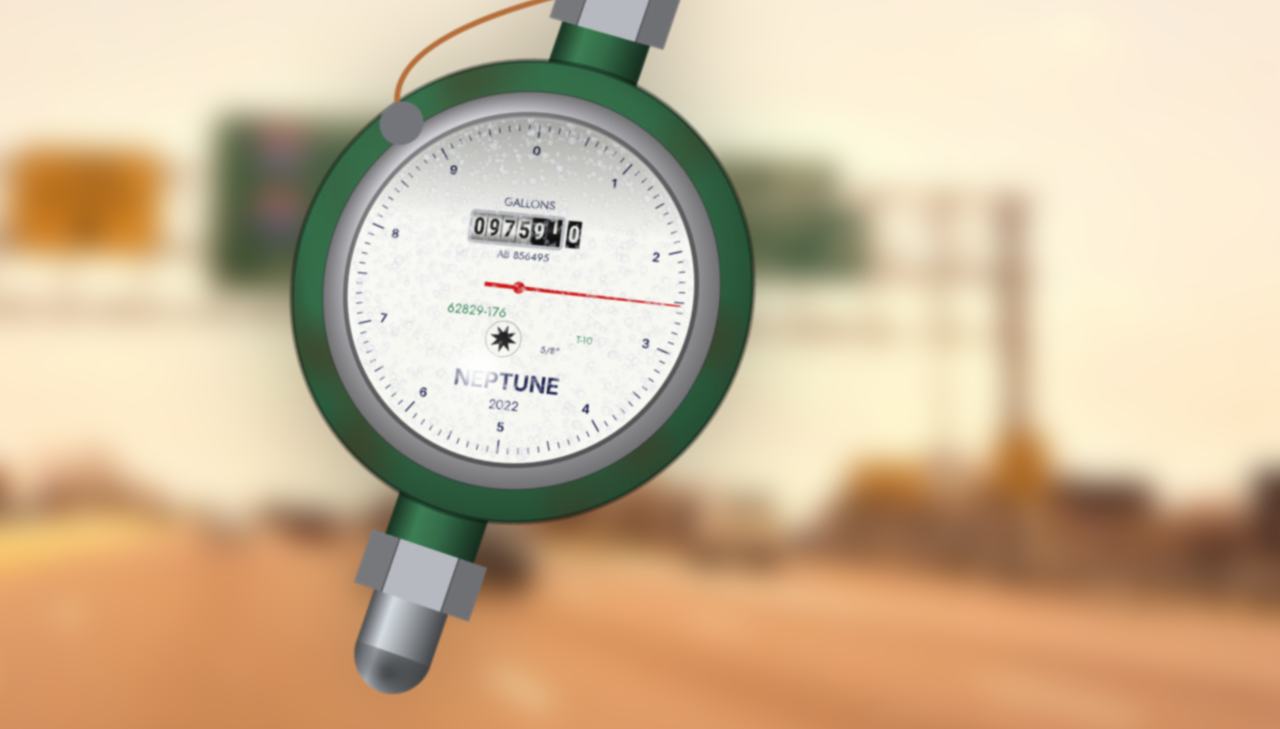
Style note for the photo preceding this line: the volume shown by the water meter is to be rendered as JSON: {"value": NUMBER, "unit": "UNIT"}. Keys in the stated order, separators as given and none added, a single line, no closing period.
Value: {"value": 975912.5, "unit": "gal"}
